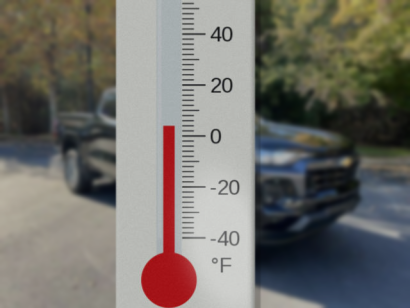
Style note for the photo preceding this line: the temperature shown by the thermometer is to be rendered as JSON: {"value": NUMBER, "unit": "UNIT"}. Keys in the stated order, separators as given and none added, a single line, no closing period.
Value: {"value": 4, "unit": "°F"}
